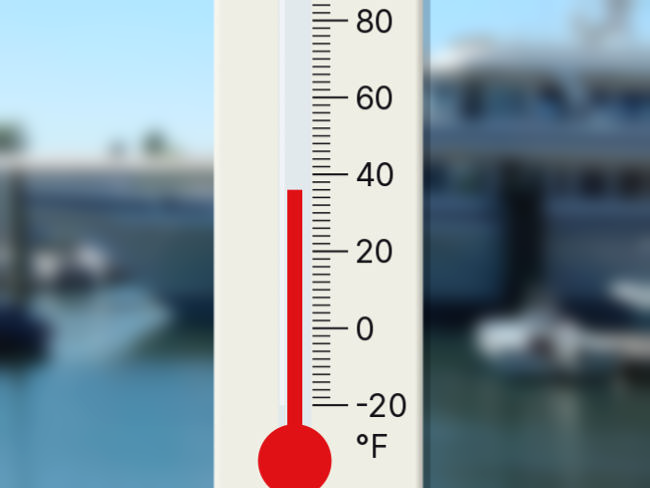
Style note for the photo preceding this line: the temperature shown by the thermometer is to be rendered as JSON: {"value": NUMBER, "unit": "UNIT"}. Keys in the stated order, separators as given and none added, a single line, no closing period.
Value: {"value": 36, "unit": "°F"}
